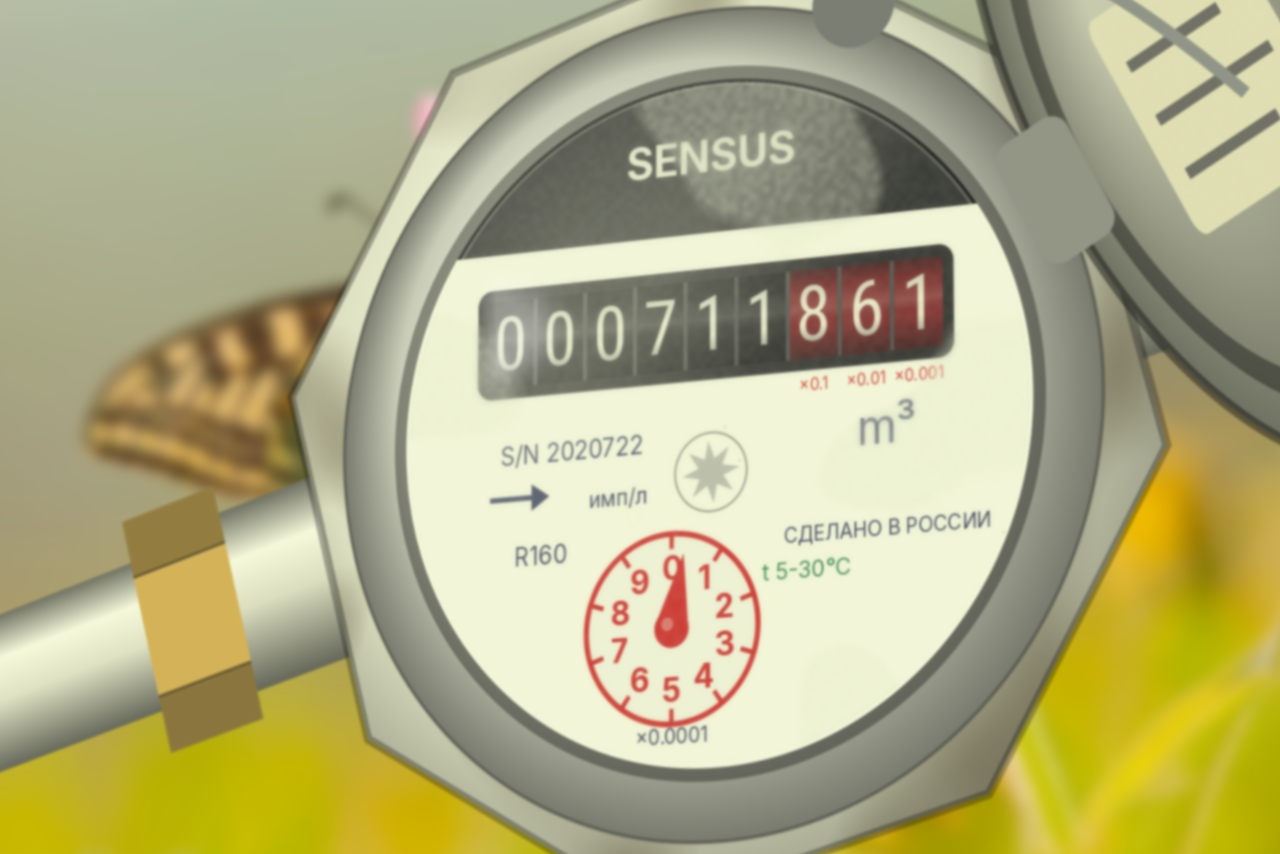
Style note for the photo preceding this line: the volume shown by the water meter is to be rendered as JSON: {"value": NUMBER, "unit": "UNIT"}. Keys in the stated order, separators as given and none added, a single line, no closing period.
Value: {"value": 711.8610, "unit": "m³"}
